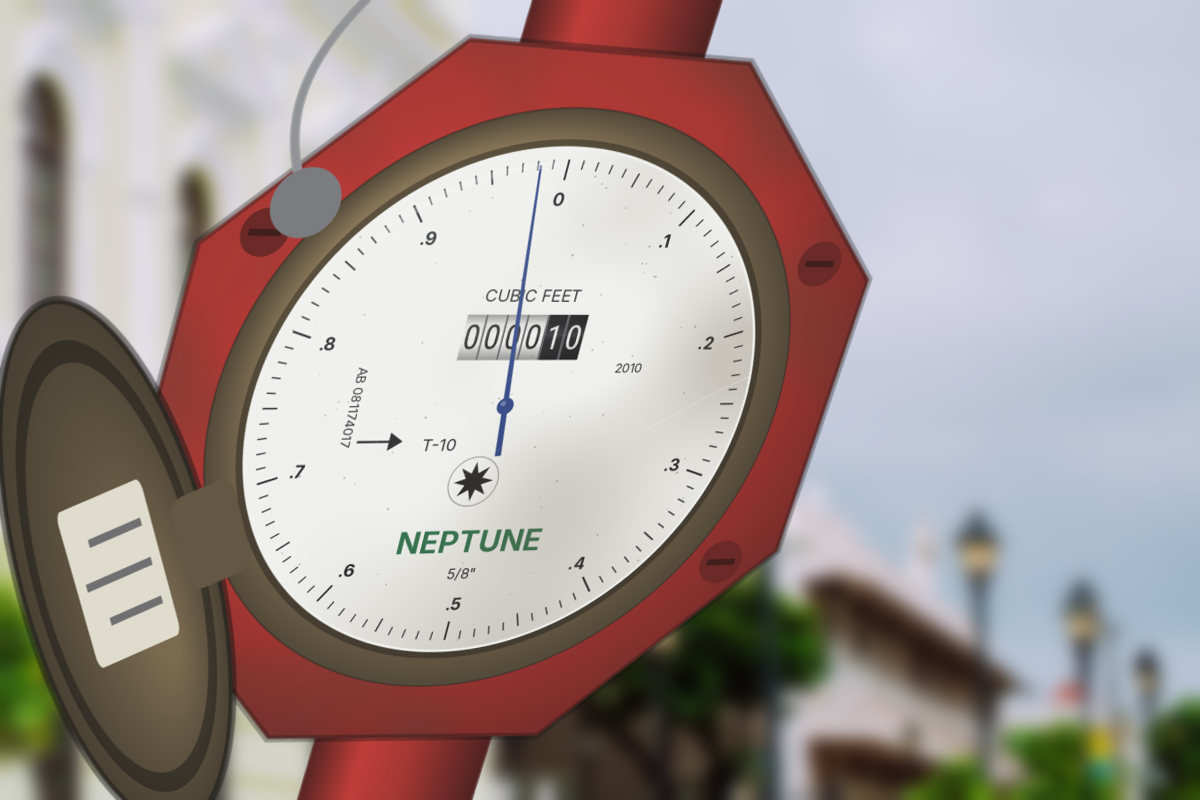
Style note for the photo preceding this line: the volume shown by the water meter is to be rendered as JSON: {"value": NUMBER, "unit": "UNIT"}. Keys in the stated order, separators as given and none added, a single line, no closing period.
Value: {"value": 9.98, "unit": "ft³"}
